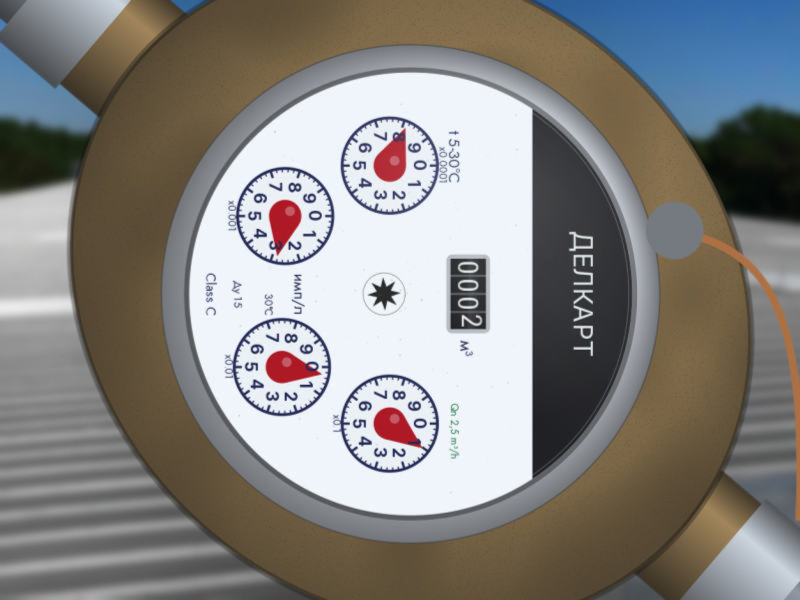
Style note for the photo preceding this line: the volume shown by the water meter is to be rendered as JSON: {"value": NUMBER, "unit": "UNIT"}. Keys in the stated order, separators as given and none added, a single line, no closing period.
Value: {"value": 2.1028, "unit": "m³"}
